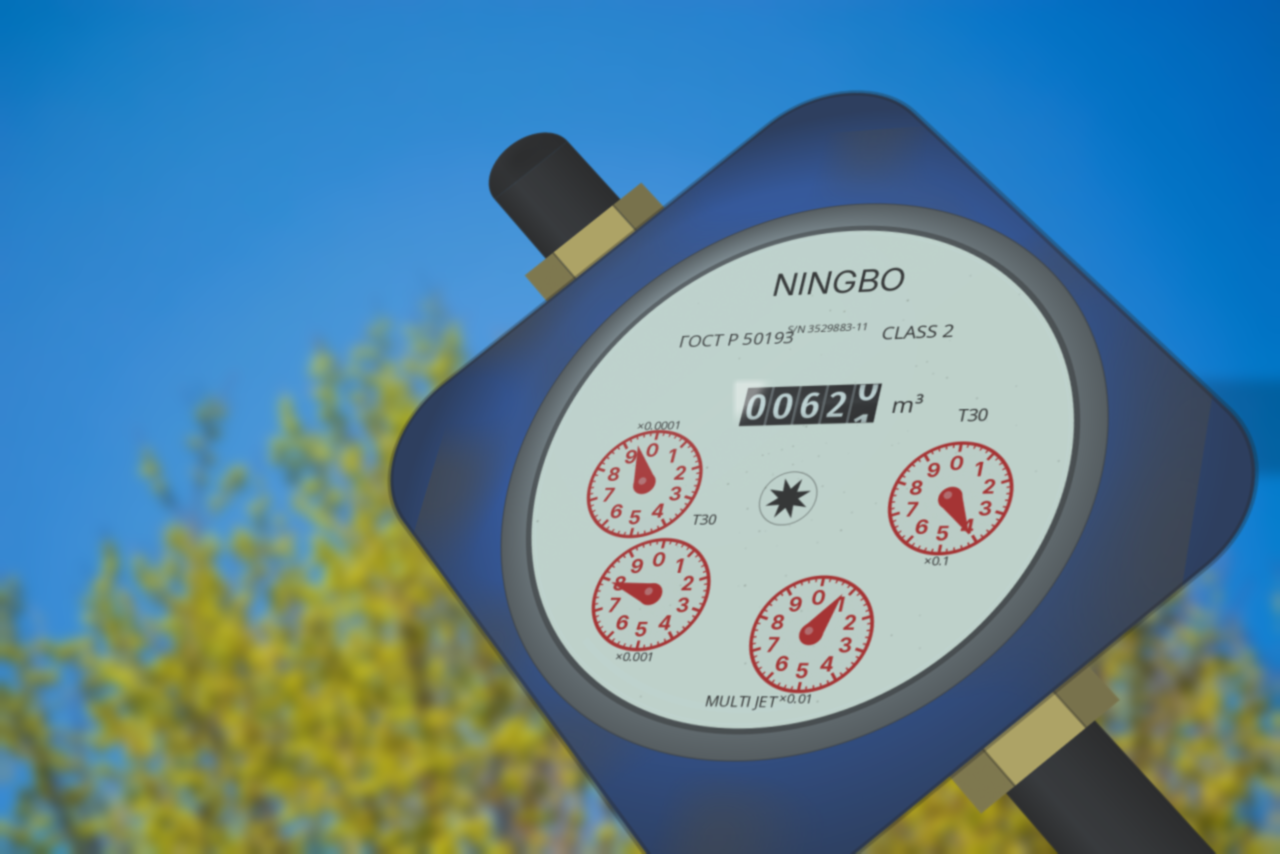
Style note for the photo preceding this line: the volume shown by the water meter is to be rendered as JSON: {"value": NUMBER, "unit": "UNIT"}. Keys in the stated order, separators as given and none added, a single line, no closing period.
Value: {"value": 620.4079, "unit": "m³"}
